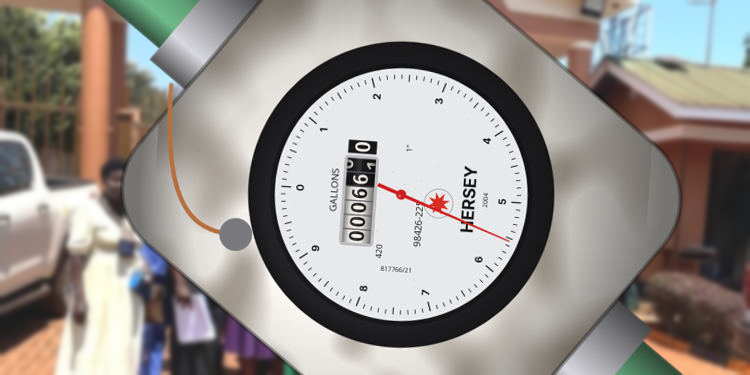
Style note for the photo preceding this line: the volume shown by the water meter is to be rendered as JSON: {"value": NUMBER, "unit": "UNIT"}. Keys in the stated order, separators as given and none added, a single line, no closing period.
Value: {"value": 6605.5, "unit": "gal"}
